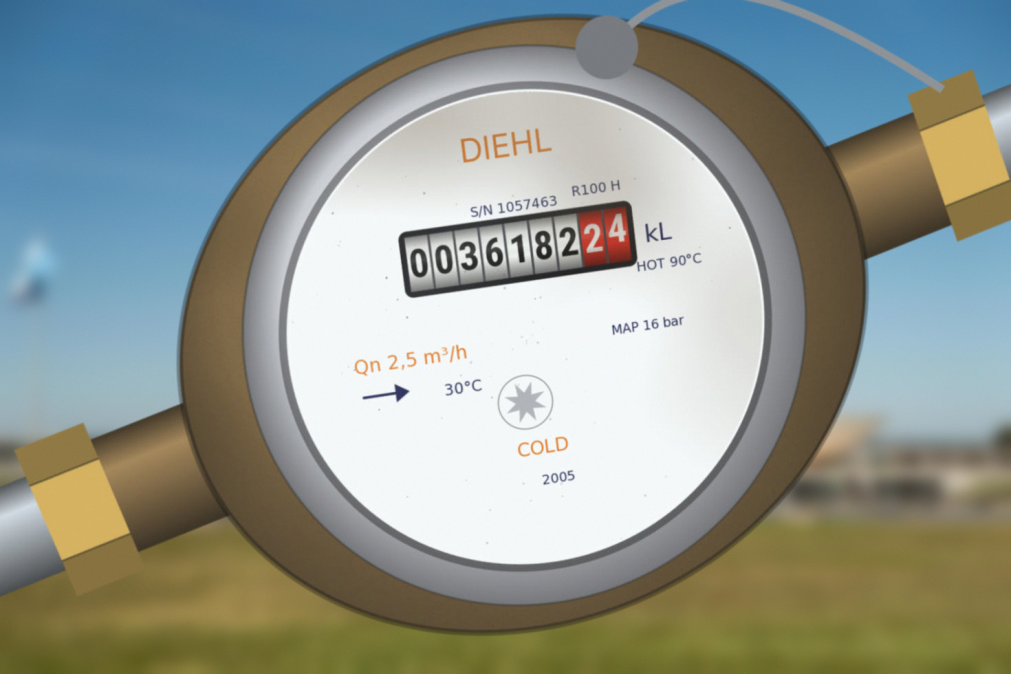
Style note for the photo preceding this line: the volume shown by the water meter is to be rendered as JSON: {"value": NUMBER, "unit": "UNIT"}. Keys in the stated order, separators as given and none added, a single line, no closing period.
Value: {"value": 36182.24, "unit": "kL"}
